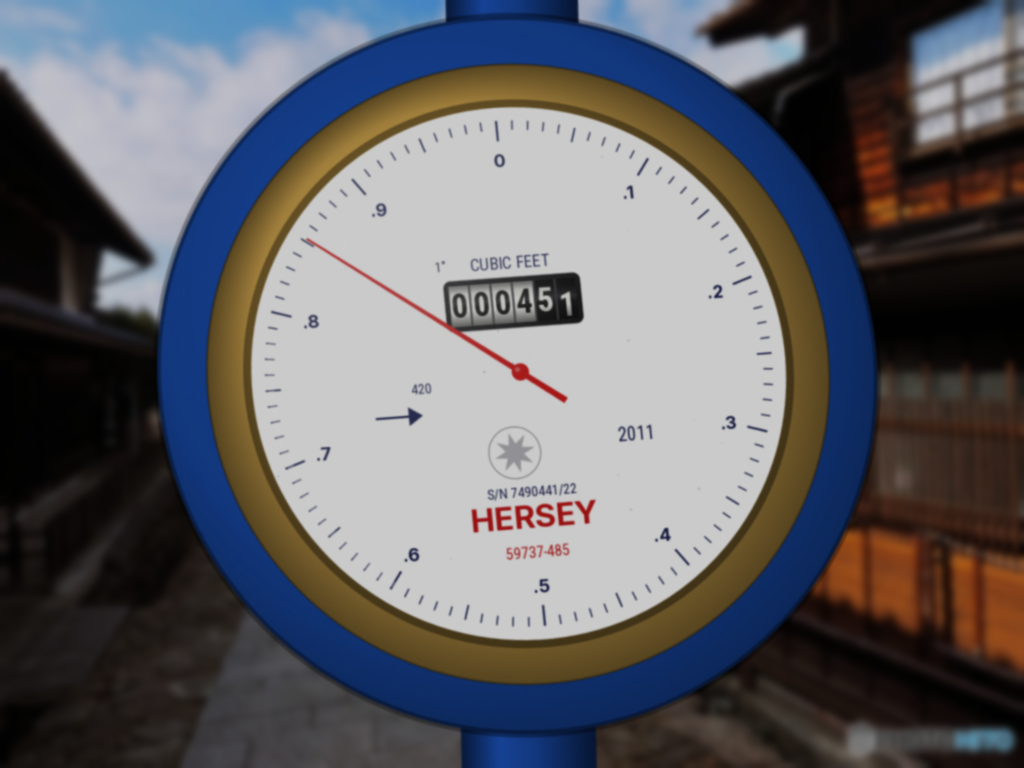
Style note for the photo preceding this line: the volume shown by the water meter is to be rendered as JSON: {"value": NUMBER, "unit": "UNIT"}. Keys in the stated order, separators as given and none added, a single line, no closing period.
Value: {"value": 450.85, "unit": "ft³"}
